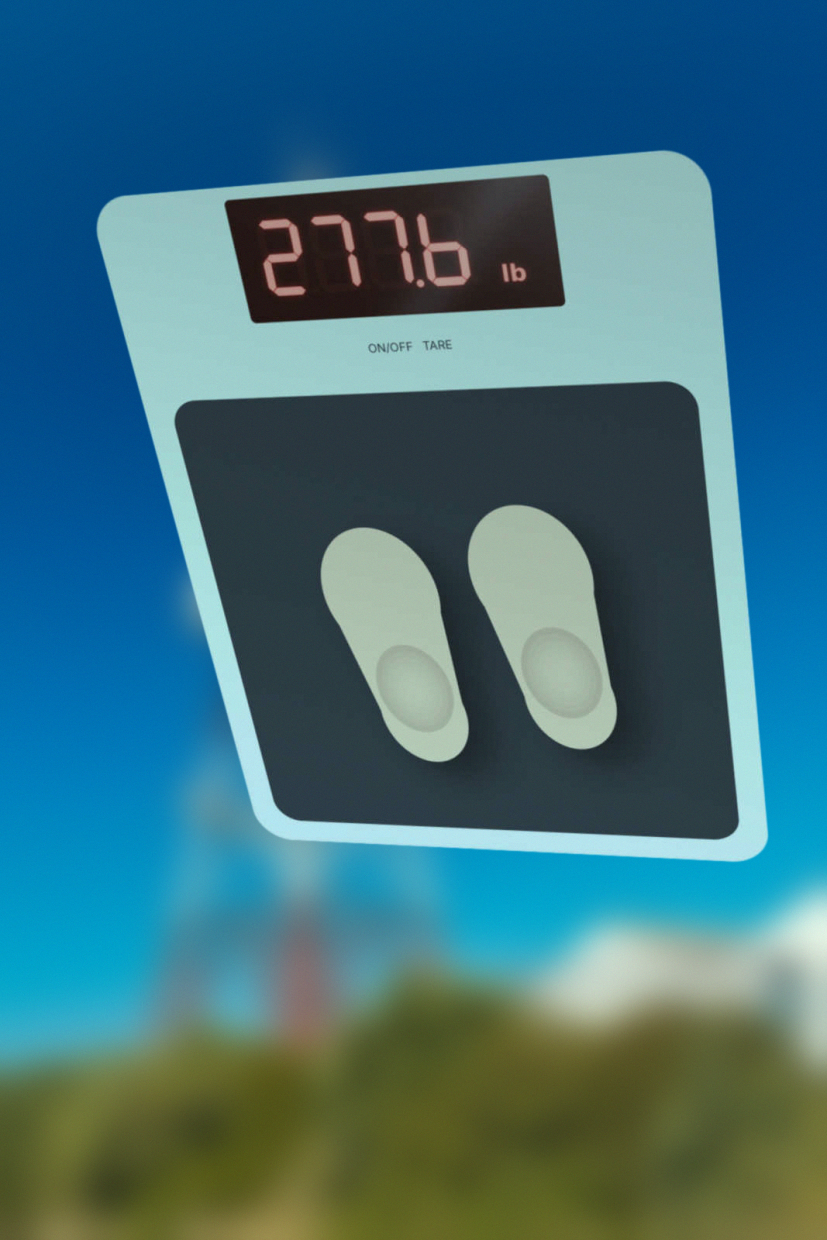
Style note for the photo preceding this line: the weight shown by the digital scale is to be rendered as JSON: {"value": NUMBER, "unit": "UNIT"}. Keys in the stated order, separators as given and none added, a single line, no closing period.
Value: {"value": 277.6, "unit": "lb"}
